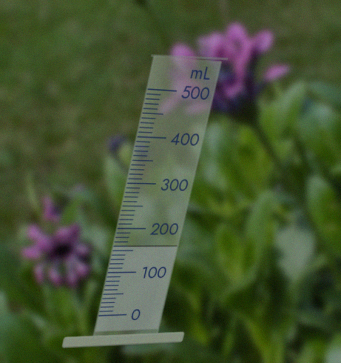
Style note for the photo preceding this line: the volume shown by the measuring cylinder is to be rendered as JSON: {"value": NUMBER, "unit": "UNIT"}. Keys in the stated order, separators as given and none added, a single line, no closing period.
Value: {"value": 160, "unit": "mL"}
